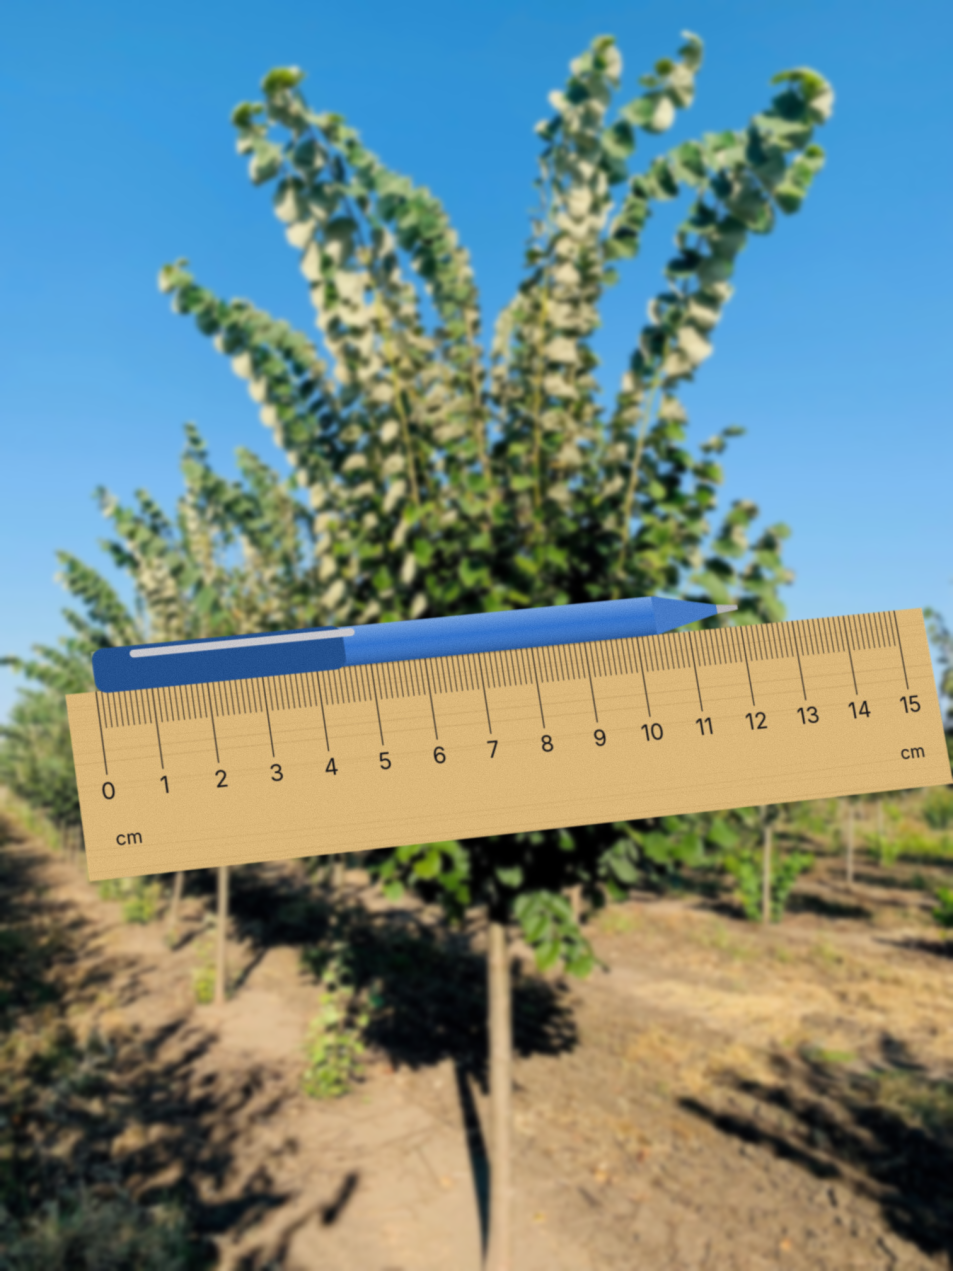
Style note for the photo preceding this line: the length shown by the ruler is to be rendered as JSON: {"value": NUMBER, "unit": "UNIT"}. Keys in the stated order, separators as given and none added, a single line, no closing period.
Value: {"value": 12, "unit": "cm"}
